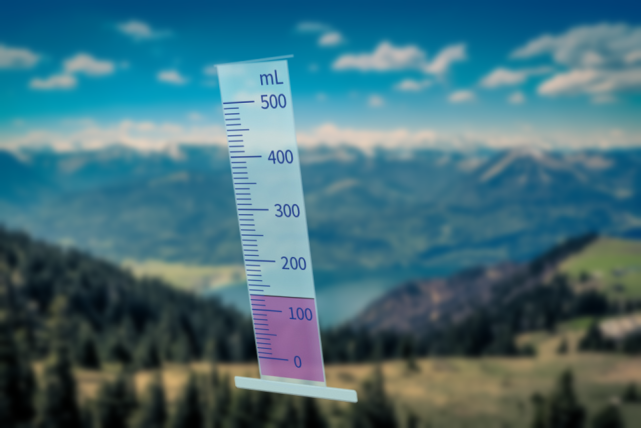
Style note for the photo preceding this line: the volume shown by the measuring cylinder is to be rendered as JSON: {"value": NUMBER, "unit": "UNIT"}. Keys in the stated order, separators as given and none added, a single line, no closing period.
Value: {"value": 130, "unit": "mL"}
